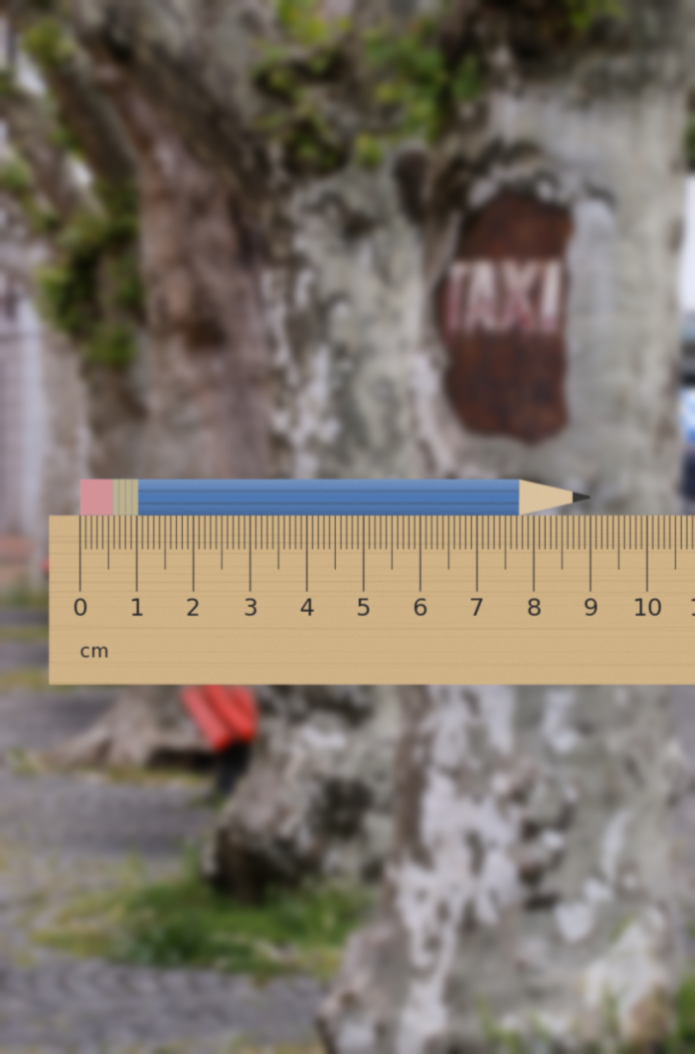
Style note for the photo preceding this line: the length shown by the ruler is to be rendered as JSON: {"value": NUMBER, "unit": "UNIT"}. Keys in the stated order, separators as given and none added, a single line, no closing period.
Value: {"value": 9, "unit": "cm"}
